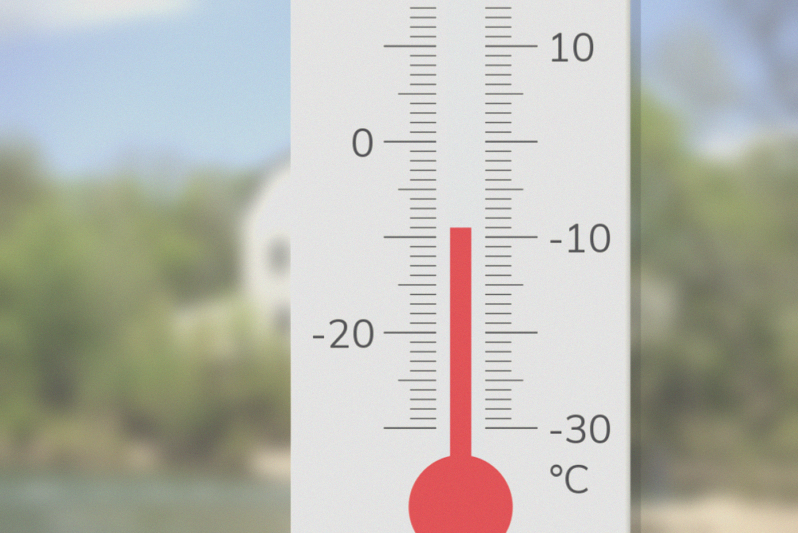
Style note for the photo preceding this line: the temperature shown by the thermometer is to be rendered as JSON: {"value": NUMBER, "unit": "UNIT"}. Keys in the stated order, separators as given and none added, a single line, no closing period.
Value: {"value": -9, "unit": "°C"}
